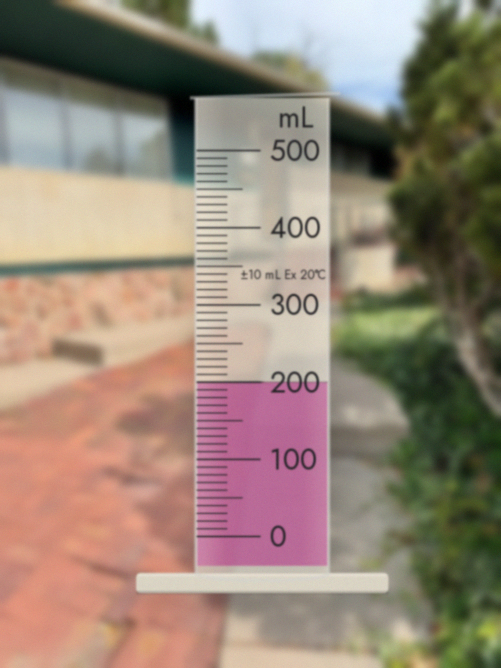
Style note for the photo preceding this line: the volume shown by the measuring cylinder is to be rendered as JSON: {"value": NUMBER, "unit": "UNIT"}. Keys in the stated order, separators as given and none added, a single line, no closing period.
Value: {"value": 200, "unit": "mL"}
